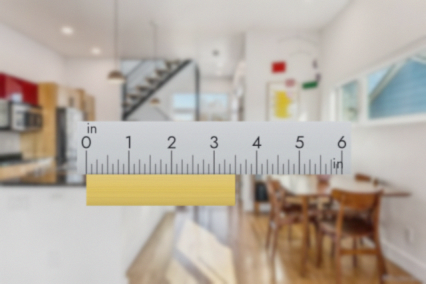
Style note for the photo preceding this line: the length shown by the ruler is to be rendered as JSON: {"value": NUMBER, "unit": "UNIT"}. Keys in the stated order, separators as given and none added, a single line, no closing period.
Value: {"value": 3.5, "unit": "in"}
